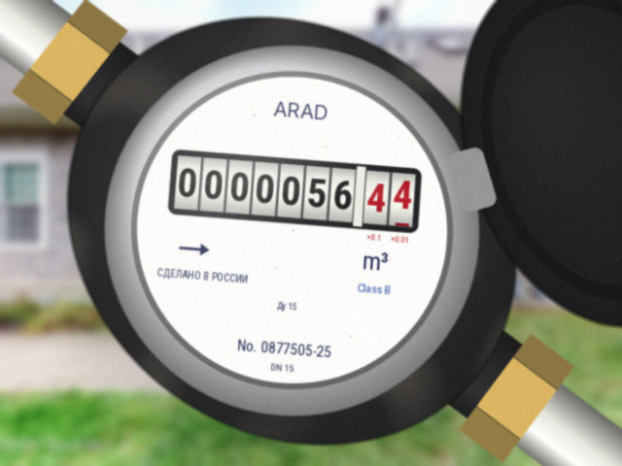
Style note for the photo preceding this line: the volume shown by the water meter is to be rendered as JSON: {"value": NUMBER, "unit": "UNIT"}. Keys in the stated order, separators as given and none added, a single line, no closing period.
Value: {"value": 56.44, "unit": "m³"}
